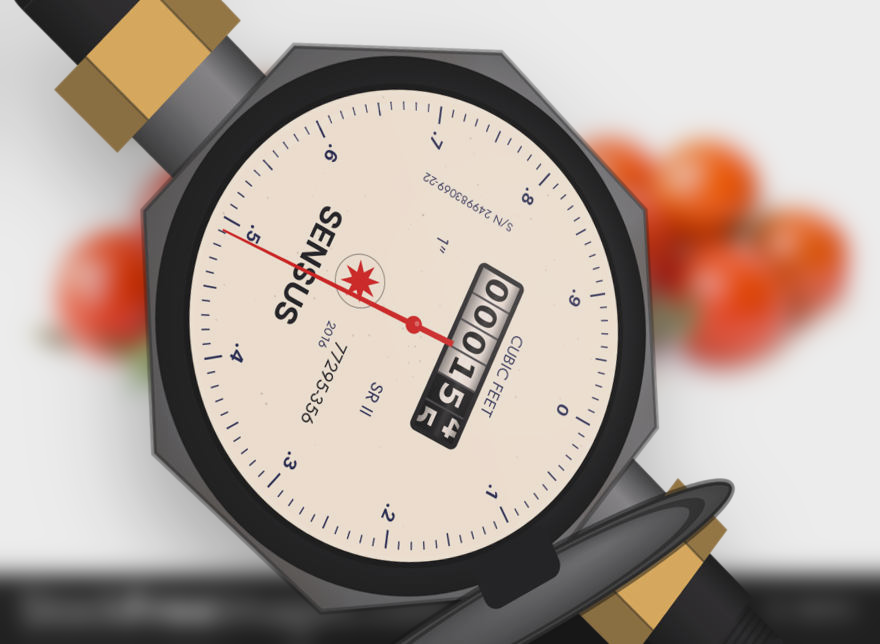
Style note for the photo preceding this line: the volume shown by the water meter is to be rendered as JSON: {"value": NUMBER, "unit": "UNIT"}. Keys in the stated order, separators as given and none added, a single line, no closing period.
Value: {"value": 154.49, "unit": "ft³"}
